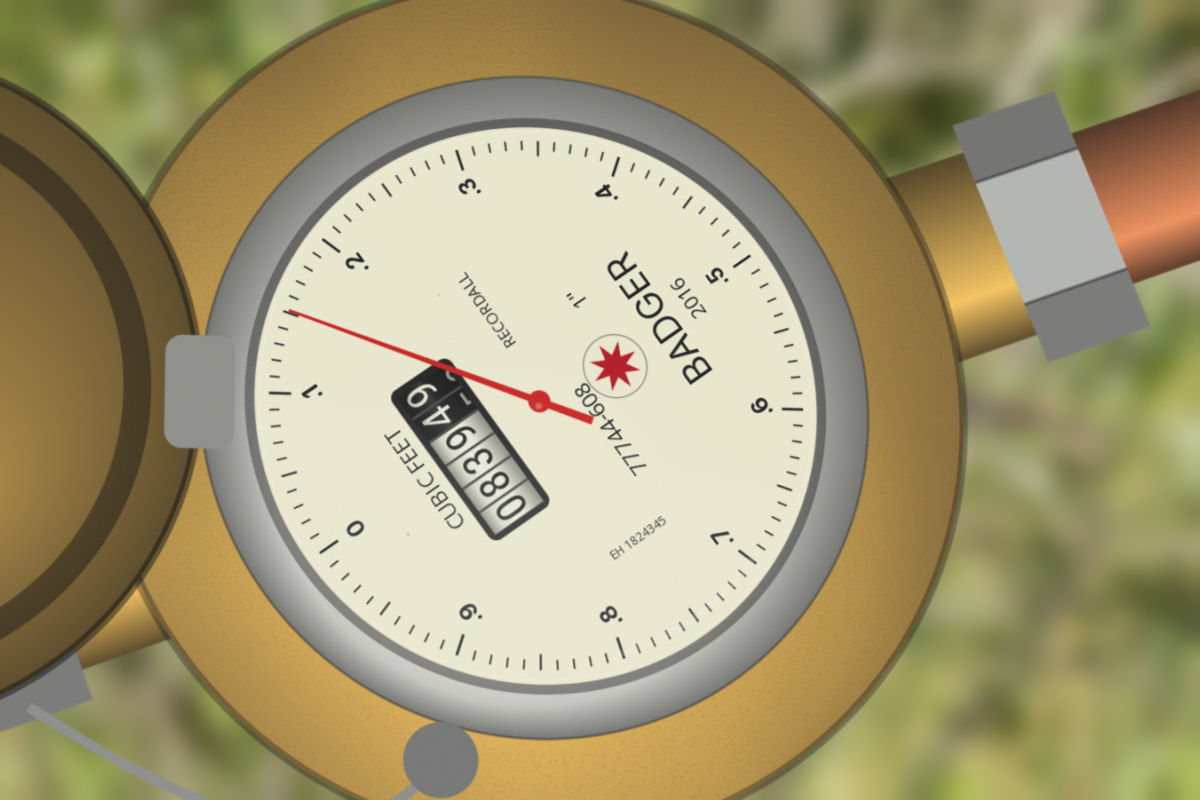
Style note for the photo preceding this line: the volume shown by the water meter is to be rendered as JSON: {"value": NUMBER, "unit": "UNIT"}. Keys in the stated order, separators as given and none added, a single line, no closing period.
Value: {"value": 83949.15, "unit": "ft³"}
